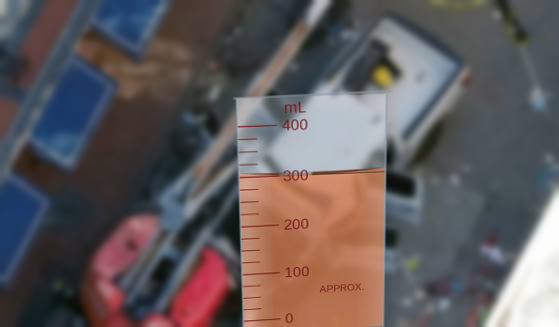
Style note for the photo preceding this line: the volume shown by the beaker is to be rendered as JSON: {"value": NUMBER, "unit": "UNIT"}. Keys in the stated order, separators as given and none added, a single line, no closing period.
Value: {"value": 300, "unit": "mL"}
